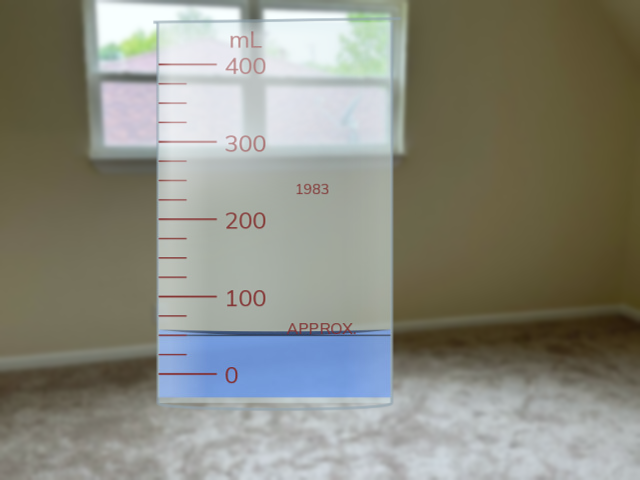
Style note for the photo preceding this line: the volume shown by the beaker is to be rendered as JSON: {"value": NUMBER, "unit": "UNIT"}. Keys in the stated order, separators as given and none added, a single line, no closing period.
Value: {"value": 50, "unit": "mL"}
